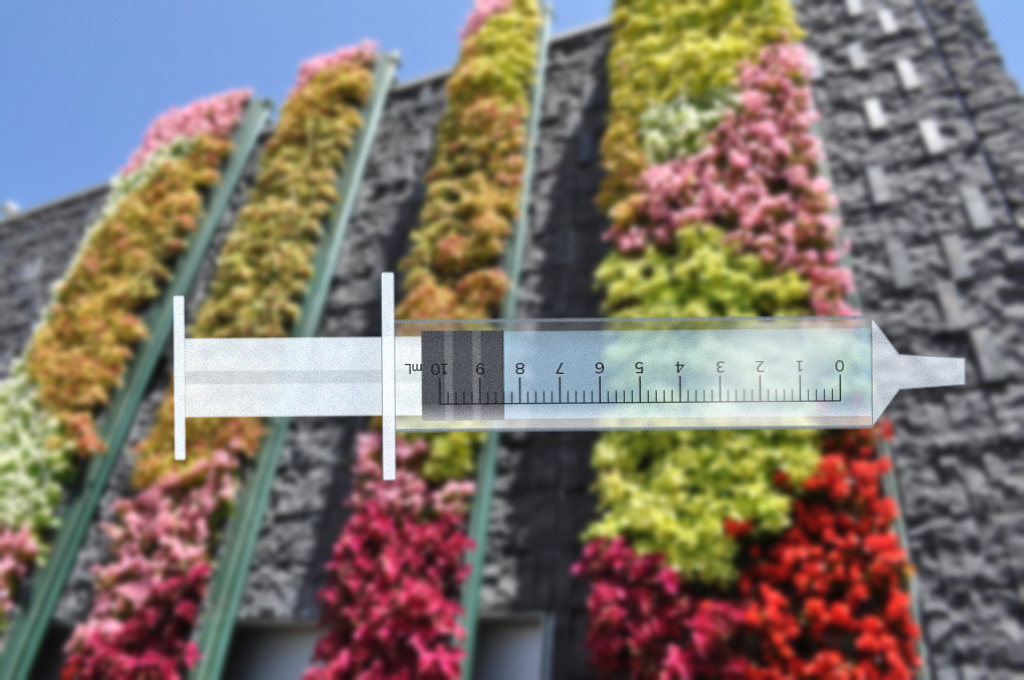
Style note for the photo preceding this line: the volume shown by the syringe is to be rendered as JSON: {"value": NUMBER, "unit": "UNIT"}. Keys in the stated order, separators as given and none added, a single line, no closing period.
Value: {"value": 8.4, "unit": "mL"}
